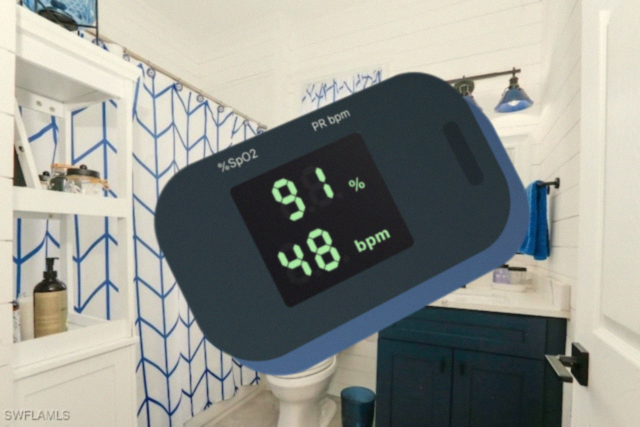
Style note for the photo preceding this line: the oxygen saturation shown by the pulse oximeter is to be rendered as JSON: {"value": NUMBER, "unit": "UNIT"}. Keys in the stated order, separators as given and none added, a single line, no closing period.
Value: {"value": 91, "unit": "%"}
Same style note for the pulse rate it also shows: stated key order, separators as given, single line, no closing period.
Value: {"value": 48, "unit": "bpm"}
